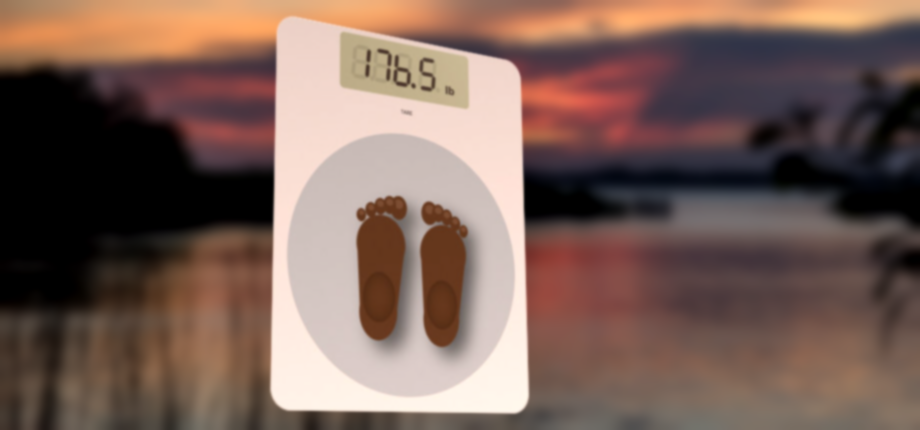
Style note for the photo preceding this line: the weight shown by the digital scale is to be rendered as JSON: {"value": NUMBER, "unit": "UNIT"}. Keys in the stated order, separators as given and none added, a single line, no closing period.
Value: {"value": 176.5, "unit": "lb"}
